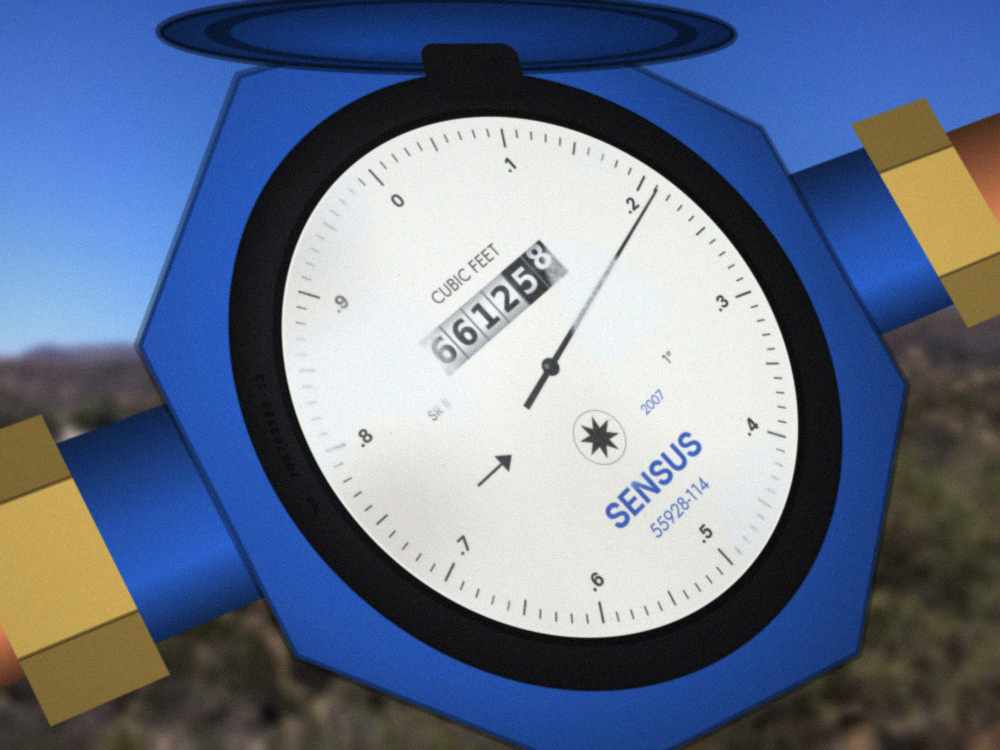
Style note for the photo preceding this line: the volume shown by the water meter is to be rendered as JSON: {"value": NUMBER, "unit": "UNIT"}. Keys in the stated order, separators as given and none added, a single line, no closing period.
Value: {"value": 661258.21, "unit": "ft³"}
